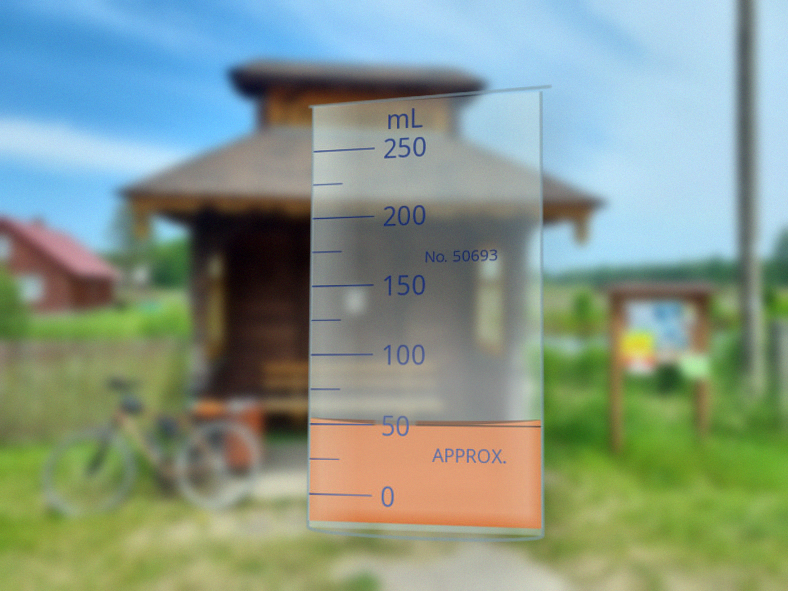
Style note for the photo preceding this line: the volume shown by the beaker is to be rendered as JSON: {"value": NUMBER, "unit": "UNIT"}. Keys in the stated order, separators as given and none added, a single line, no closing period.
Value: {"value": 50, "unit": "mL"}
